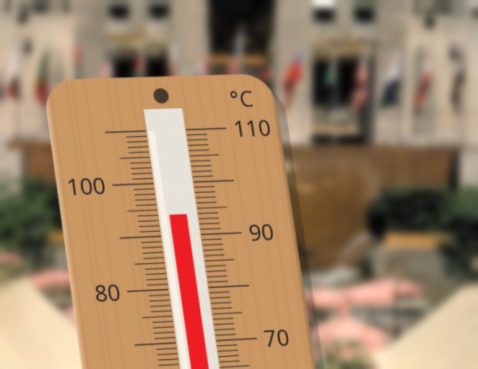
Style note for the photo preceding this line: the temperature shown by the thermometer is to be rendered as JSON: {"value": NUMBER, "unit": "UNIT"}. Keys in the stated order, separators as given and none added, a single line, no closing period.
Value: {"value": 94, "unit": "°C"}
